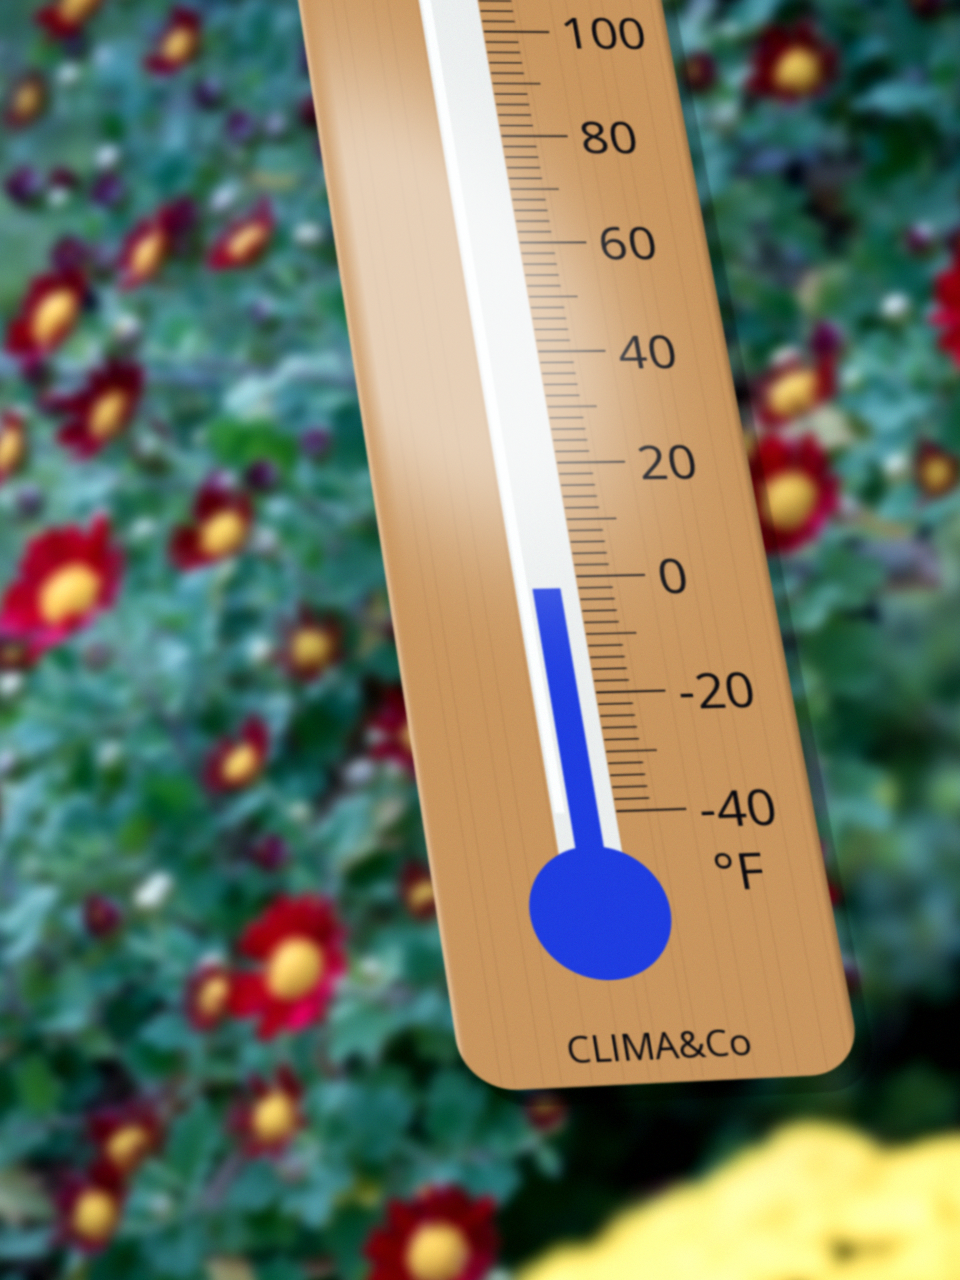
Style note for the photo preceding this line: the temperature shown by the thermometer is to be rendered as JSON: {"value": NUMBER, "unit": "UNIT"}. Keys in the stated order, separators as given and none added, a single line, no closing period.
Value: {"value": -2, "unit": "°F"}
